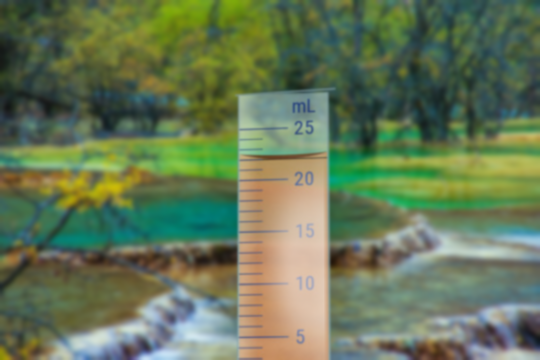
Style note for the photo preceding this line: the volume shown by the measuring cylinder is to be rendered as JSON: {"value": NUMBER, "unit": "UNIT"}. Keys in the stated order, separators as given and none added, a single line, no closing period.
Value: {"value": 22, "unit": "mL"}
